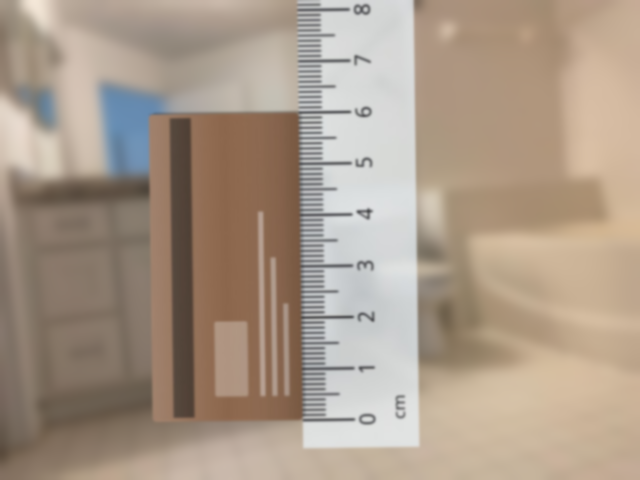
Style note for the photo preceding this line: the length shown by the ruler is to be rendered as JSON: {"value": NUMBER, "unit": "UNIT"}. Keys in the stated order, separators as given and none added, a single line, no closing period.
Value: {"value": 6, "unit": "cm"}
